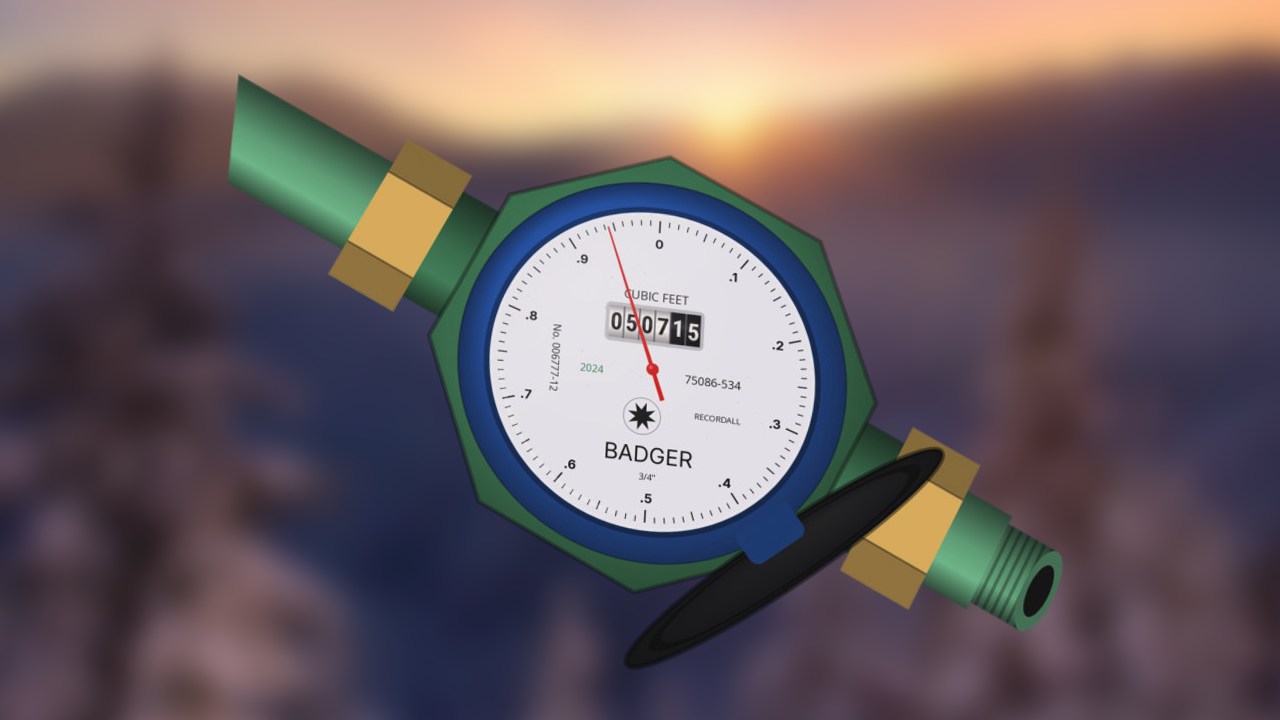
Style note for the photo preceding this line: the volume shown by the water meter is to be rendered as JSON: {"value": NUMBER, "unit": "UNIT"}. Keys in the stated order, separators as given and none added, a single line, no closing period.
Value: {"value": 50714.94, "unit": "ft³"}
